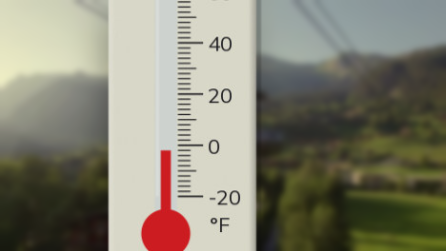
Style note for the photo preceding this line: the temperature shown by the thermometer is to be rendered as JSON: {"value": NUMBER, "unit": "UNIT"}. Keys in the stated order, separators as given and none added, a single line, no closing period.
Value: {"value": -2, "unit": "°F"}
